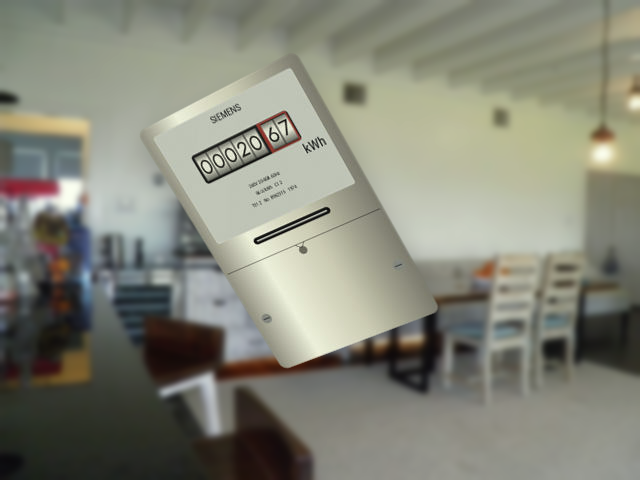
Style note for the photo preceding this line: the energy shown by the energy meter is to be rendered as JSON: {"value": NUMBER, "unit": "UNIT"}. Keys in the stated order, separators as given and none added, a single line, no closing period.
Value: {"value": 20.67, "unit": "kWh"}
